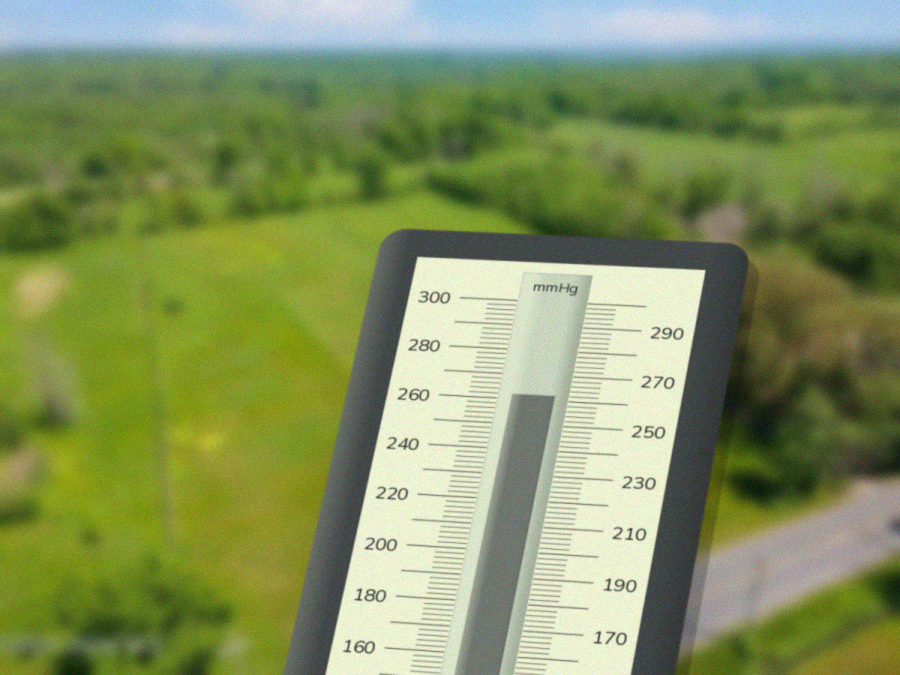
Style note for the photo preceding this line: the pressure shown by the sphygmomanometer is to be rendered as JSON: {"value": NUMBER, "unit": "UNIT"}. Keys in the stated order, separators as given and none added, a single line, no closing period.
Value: {"value": 262, "unit": "mmHg"}
